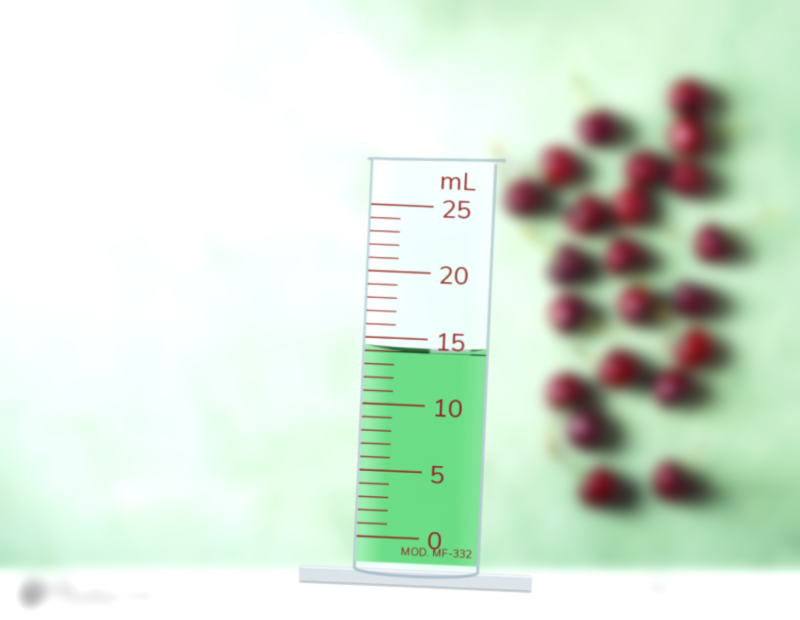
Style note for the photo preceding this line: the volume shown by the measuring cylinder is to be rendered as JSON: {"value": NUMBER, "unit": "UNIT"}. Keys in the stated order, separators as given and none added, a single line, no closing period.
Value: {"value": 14, "unit": "mL"}
